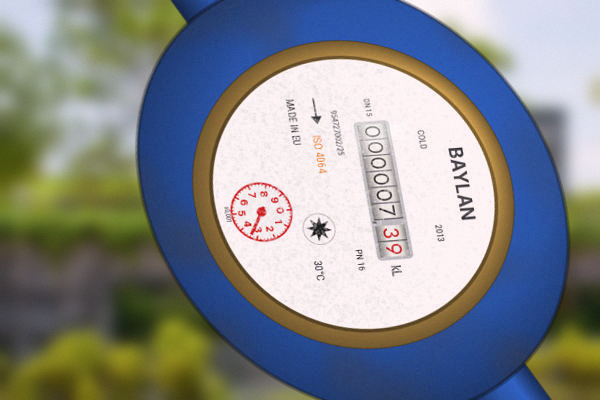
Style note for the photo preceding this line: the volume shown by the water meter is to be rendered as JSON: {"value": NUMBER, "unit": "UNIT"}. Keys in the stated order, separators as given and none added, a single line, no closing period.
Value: {"value": 7.393, "unit": "kL"}
